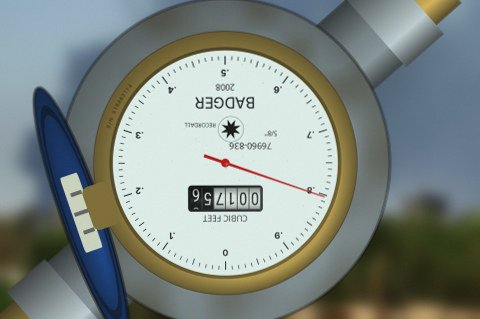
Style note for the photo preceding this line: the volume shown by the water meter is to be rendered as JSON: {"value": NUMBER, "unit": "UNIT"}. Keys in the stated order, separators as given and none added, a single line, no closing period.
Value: {"value": 1755.80, "unit": "ft³"}
